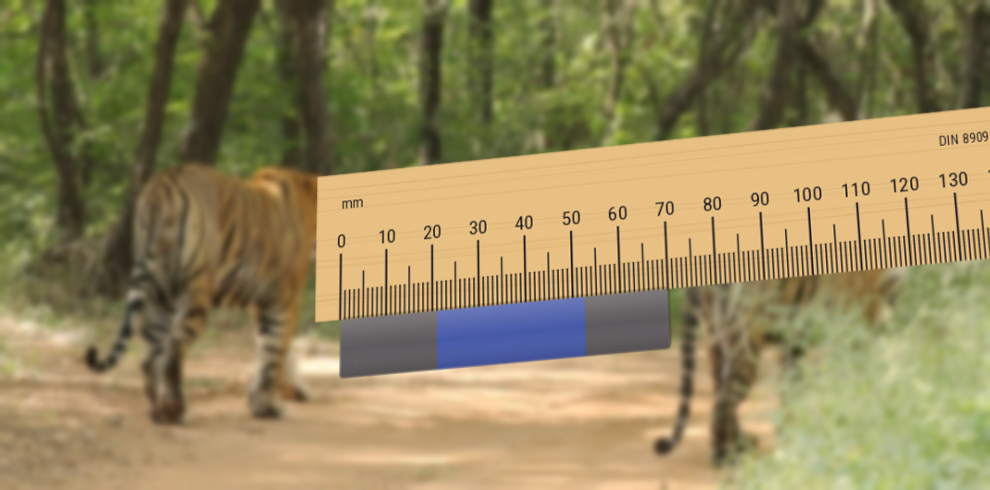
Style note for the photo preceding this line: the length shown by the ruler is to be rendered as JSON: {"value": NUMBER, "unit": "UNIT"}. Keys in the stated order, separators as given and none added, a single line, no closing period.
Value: {"value": 70, "unit": "mm"}
